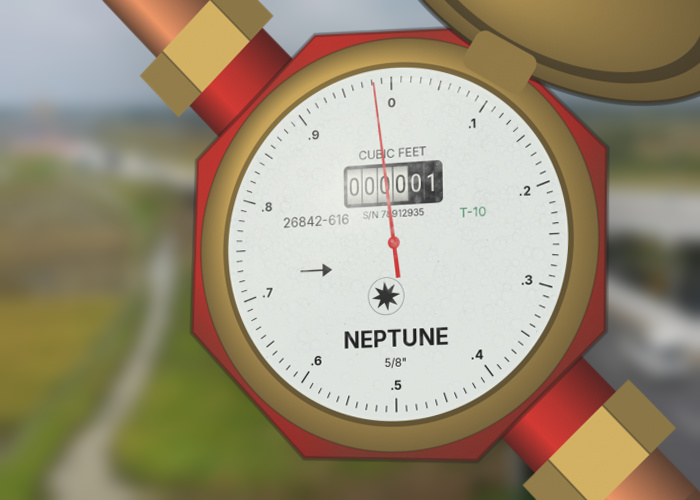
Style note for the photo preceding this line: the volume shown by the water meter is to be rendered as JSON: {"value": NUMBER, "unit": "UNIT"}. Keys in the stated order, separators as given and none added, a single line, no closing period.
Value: {"value": 0.98, "unit": "ft³"}
